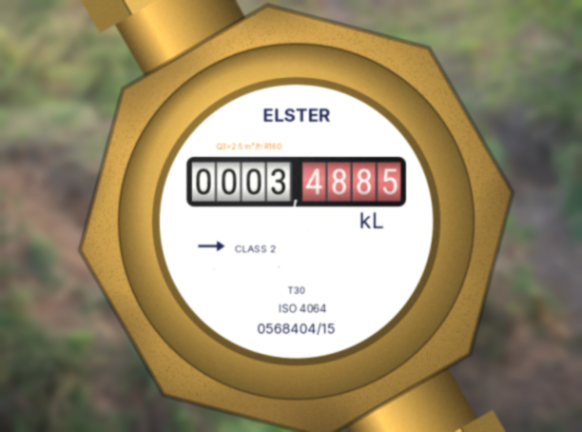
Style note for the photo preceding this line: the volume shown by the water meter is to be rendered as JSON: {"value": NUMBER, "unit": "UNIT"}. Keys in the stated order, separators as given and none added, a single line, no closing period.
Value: {"value": 3.4885, "unit": "kL"}
